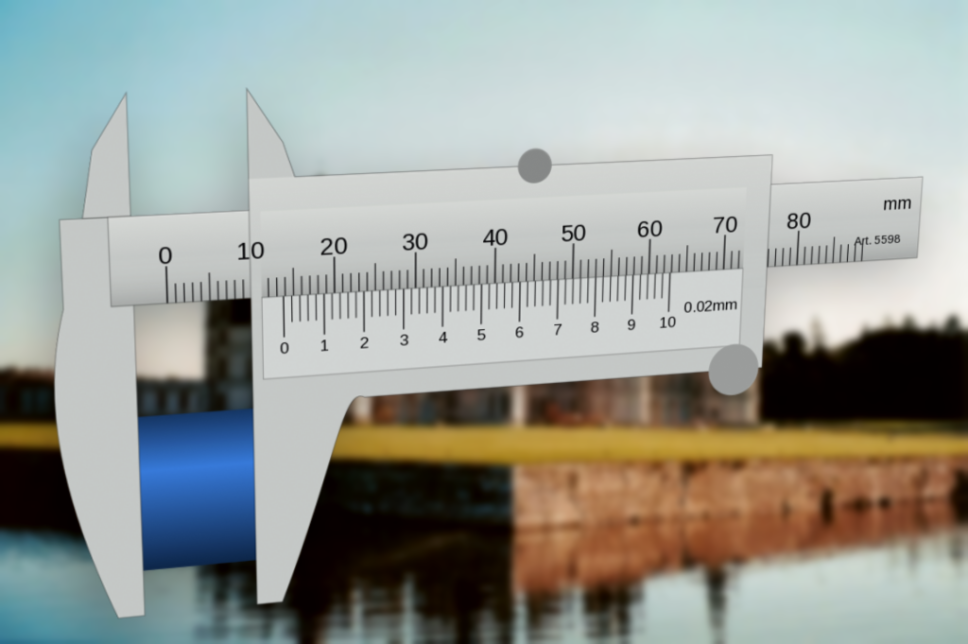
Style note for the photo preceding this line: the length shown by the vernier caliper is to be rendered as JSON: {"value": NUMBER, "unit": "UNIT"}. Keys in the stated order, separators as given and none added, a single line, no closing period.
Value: {"value": 13.8, "unit": "mm"}
